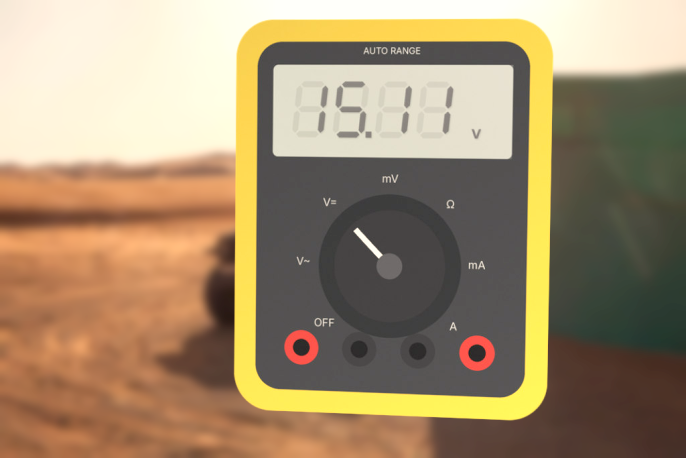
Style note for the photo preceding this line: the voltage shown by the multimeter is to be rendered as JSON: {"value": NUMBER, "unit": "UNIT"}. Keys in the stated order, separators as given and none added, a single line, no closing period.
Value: {"value": 15.11, "unit": "V"}
